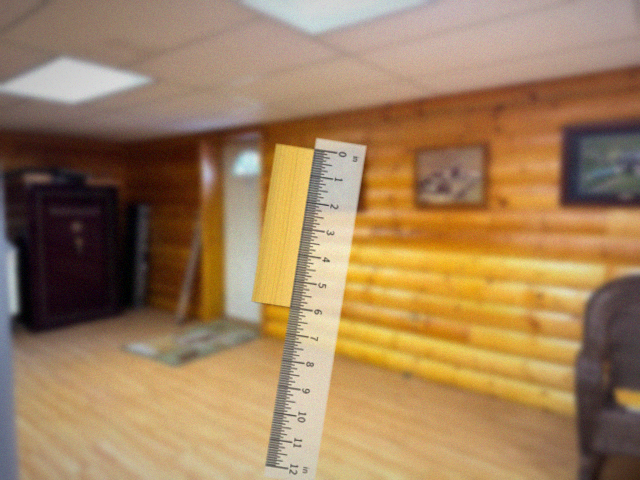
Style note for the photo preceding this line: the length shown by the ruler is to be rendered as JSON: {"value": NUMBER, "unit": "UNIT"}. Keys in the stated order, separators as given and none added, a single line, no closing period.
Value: {"value": 6, "unit": "in"}
